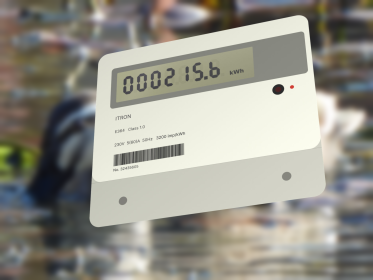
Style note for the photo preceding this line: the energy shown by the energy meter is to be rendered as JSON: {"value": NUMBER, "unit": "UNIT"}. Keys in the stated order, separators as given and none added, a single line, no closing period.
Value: {"value": 215.6, "unit": "kWh"}
